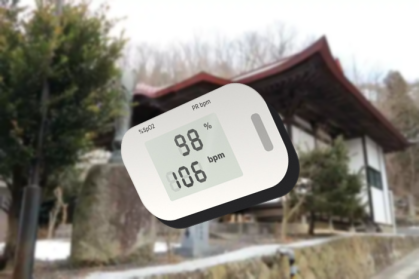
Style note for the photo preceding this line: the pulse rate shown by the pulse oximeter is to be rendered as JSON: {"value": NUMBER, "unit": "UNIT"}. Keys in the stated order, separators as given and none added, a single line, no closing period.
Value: {"value": 106, "unit": "bpm"}
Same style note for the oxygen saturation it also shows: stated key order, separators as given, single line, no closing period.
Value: {"value": 98, "unit": "%"}
